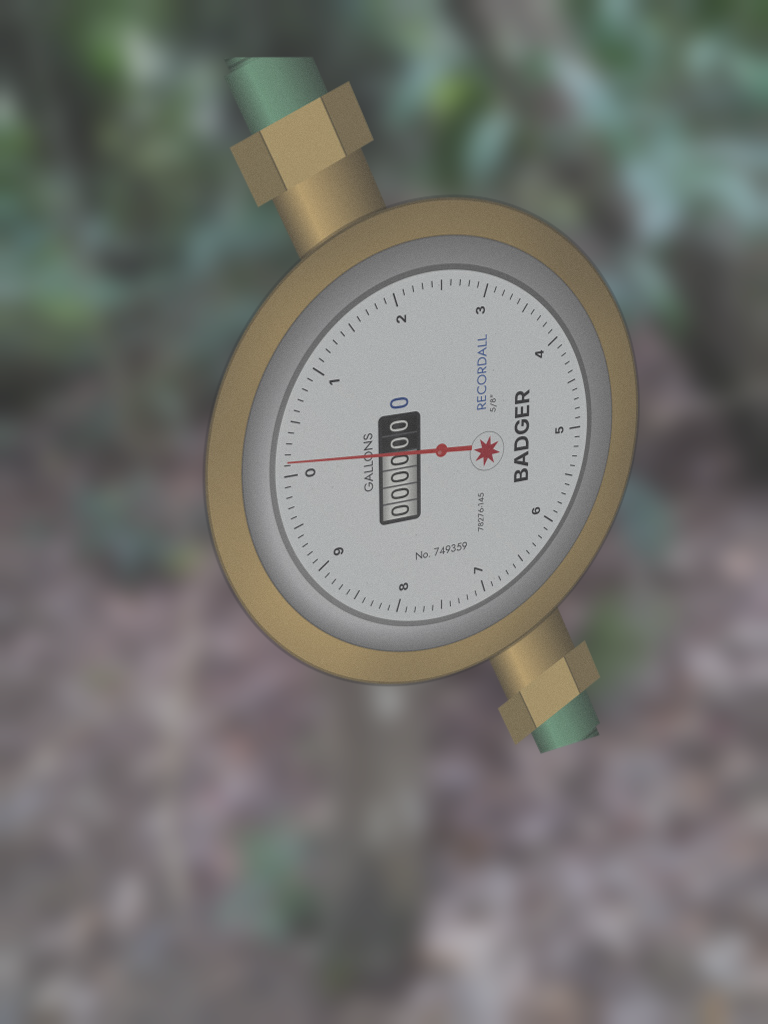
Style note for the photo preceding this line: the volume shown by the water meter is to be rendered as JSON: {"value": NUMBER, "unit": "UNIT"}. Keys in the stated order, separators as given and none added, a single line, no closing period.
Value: {"value": 0.1, "unit": "gal"}
